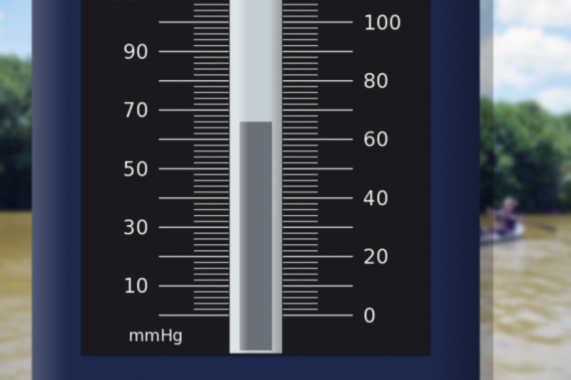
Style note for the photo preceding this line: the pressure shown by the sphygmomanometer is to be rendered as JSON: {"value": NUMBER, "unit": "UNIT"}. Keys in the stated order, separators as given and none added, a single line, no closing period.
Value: {"value": 66, "unit": "mmHg"}
